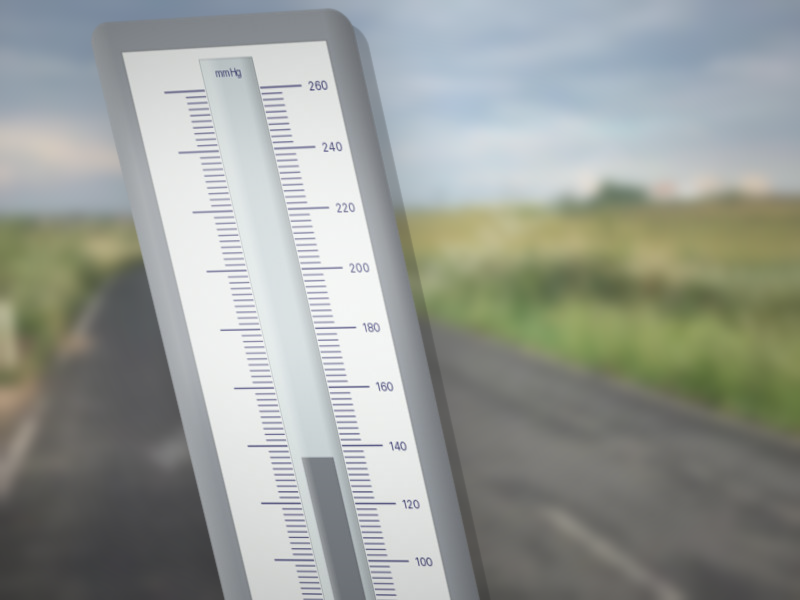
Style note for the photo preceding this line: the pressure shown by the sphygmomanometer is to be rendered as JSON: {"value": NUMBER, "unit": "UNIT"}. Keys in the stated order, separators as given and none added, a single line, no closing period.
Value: {"value": 136, "unit": "mmHg"}
